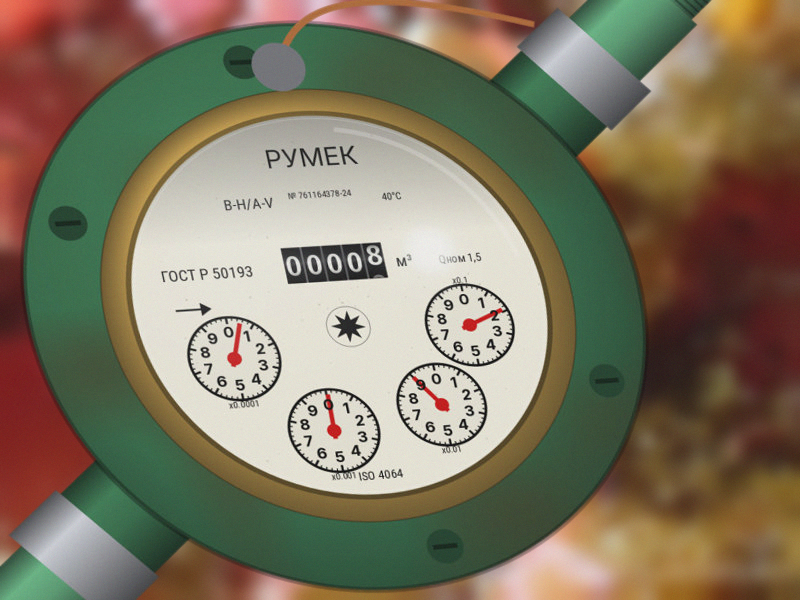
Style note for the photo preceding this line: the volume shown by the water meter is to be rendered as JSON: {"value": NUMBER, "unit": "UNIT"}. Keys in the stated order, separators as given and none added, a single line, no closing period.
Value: {"value": 8.1900, "unit": "m³"}
